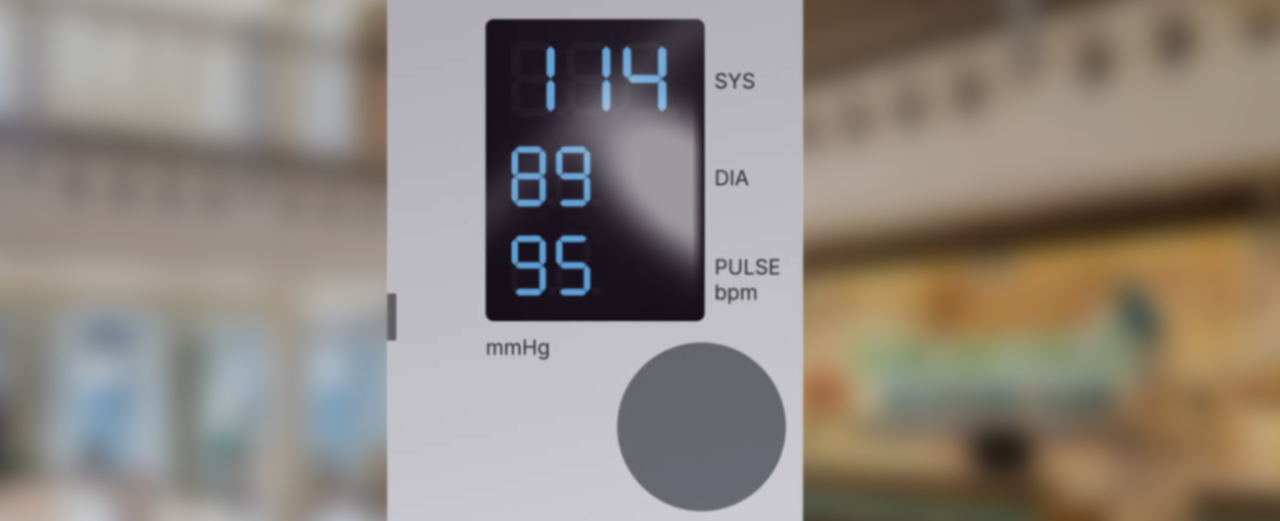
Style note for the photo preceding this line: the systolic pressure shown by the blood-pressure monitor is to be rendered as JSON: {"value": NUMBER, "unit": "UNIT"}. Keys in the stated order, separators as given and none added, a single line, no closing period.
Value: {"value": 114, "unit": "mmHg"}
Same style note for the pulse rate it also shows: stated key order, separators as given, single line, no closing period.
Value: {"value": 95, "unit": "bpm"}
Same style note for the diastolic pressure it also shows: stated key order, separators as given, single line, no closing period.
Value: {"value": 89, "unit": "mmHg"}
